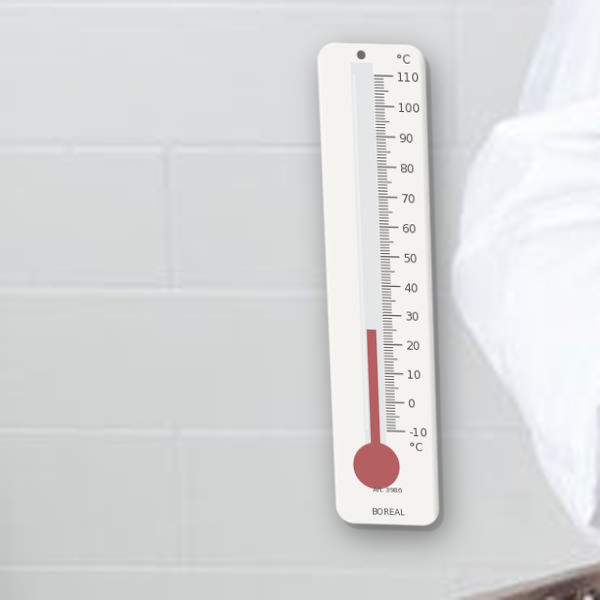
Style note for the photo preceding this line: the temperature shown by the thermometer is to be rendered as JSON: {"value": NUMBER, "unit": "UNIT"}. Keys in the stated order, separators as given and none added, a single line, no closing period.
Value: {"value": 25, "unit": "°C"}
